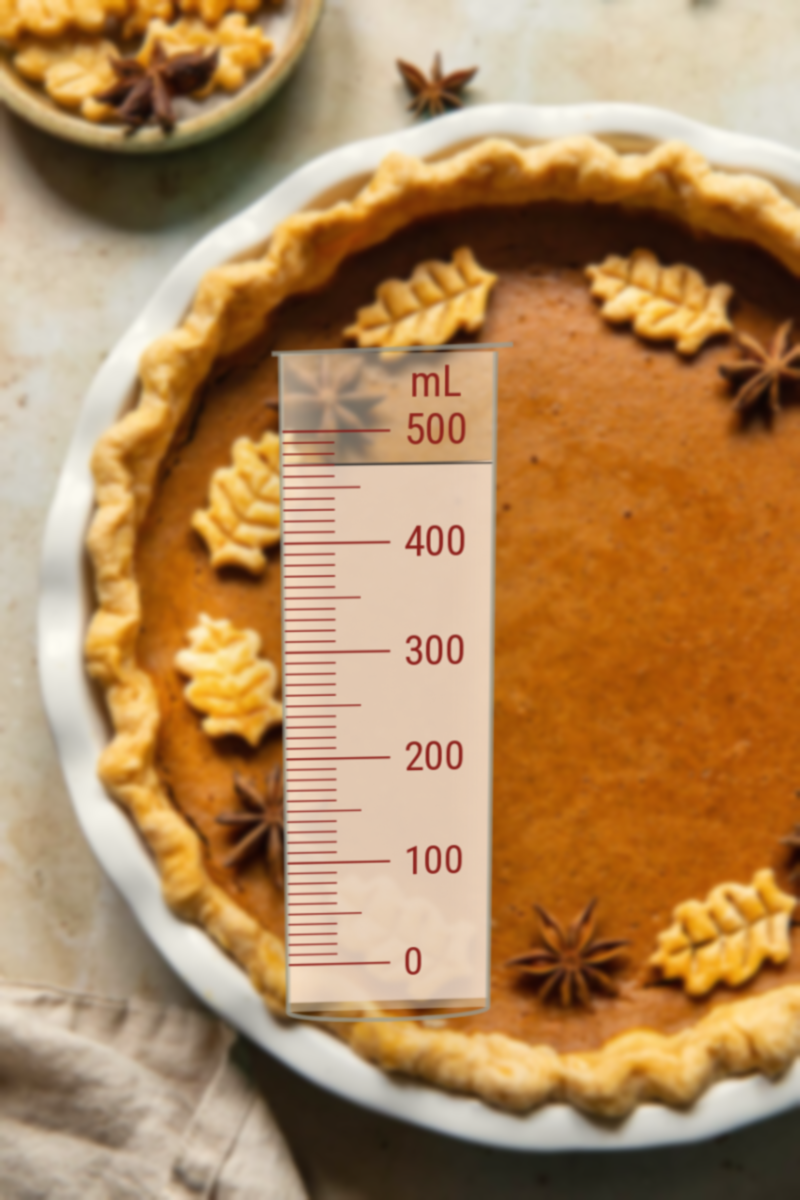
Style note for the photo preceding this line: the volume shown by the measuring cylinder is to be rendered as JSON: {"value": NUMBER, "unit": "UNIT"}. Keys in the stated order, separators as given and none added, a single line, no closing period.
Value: {"value": 470, "unit": "mL"}
